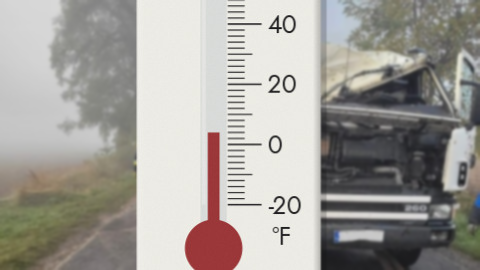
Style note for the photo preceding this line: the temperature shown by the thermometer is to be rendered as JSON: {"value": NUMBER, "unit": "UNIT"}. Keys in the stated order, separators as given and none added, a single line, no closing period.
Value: {"value": 4, "unit": "°F"}
